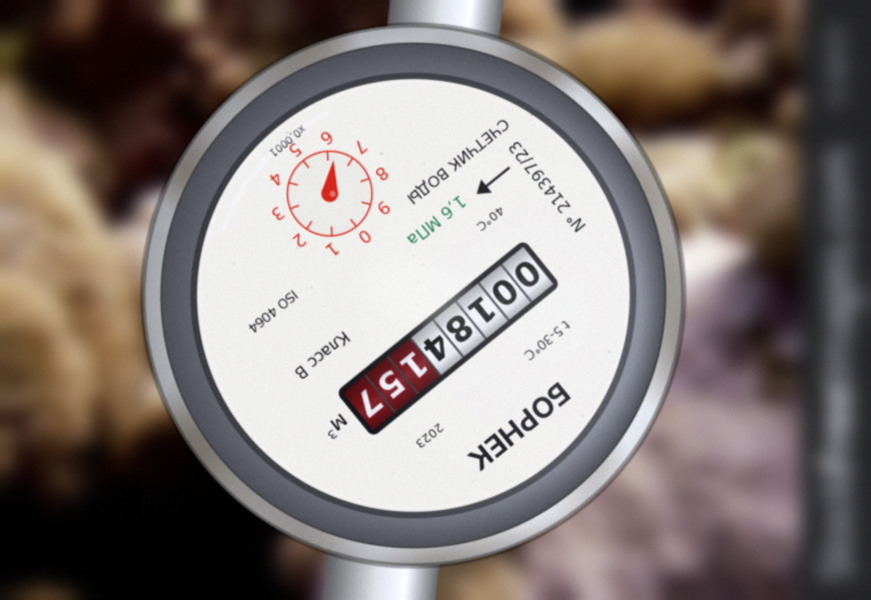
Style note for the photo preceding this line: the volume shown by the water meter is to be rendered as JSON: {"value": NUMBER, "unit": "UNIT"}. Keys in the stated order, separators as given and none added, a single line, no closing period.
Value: {"value": 184.1576, "unit": "m³"}
